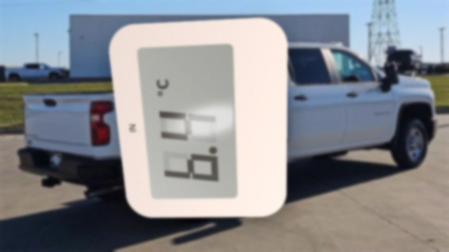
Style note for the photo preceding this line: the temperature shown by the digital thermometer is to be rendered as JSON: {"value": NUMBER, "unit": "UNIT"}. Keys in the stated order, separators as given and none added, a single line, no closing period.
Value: {"value": 6.4, "unit": "°C"}
